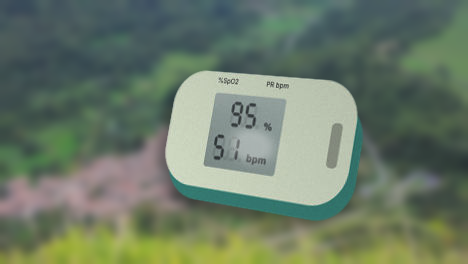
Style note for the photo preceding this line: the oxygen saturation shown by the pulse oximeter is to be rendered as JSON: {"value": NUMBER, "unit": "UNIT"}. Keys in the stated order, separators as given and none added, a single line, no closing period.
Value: {"value": 95, "unit": "%"}
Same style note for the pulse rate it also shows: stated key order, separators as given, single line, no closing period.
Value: {"value": 51, "unit": "bpm"}
